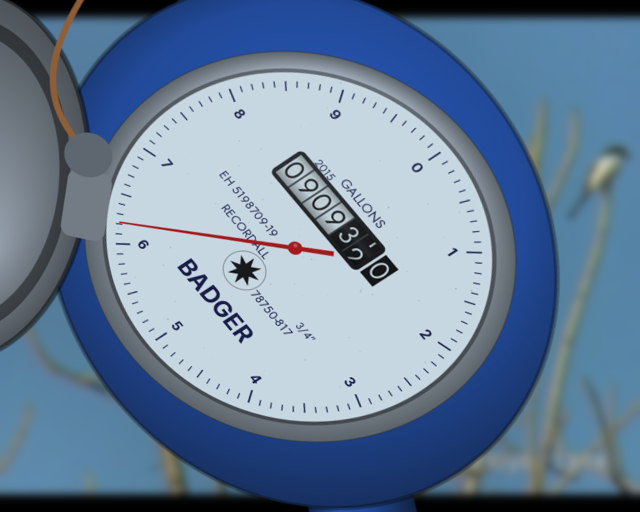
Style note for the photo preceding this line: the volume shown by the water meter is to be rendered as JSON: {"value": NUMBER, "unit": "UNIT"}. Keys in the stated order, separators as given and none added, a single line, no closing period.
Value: {"value": 909316.2, "unit": "gal"}
